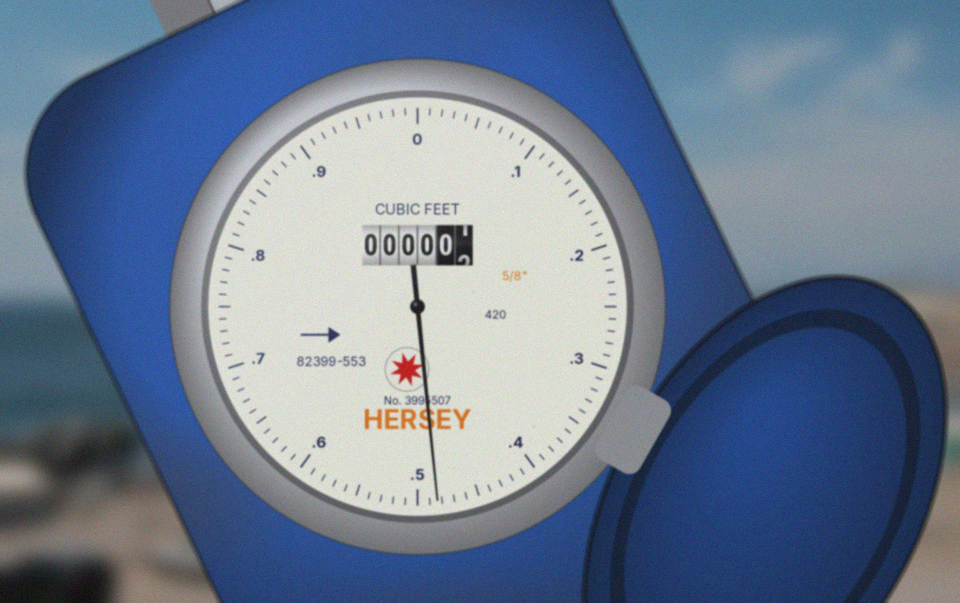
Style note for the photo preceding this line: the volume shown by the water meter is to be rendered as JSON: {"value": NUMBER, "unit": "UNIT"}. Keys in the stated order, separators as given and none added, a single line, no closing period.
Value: {"value": 1.48, "unit": "ft³"}
